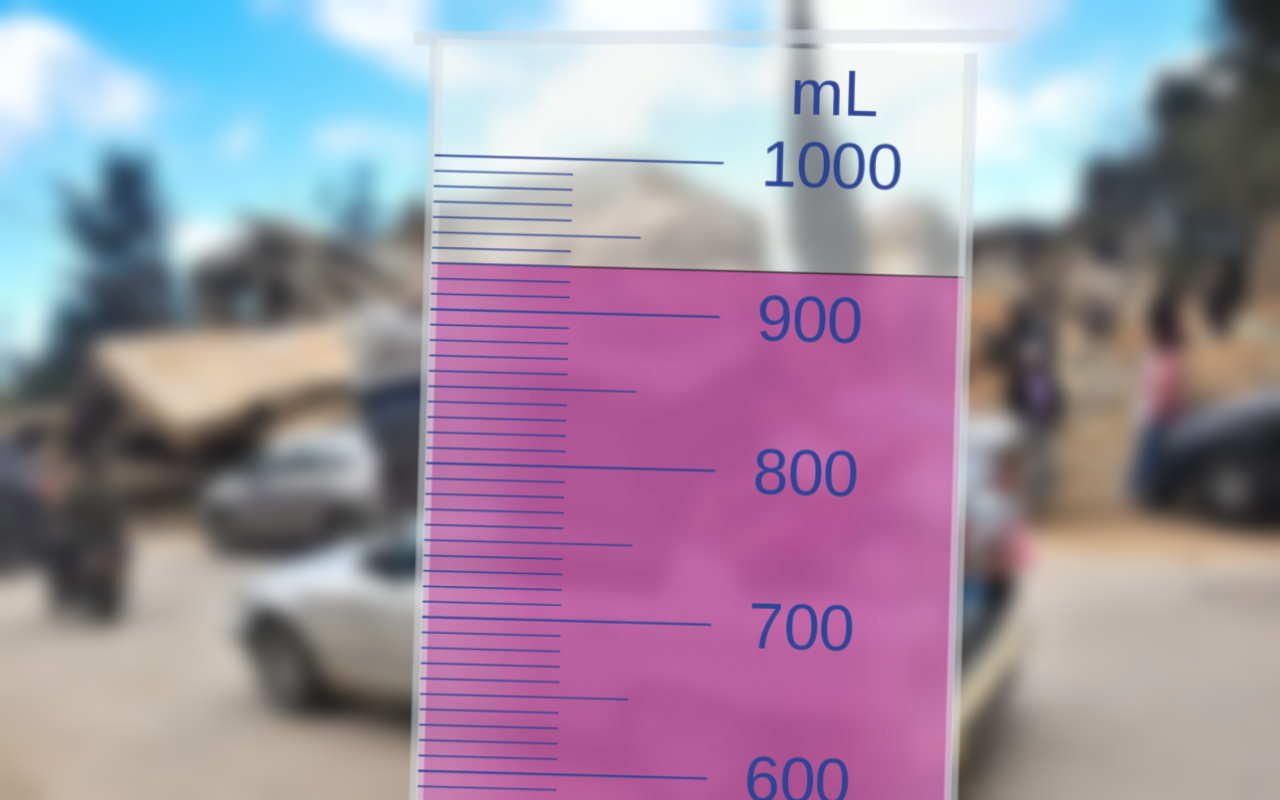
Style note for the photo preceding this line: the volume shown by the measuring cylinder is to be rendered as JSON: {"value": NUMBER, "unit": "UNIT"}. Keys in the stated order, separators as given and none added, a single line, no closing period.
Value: {"value": 930, "unit": "mL"}
